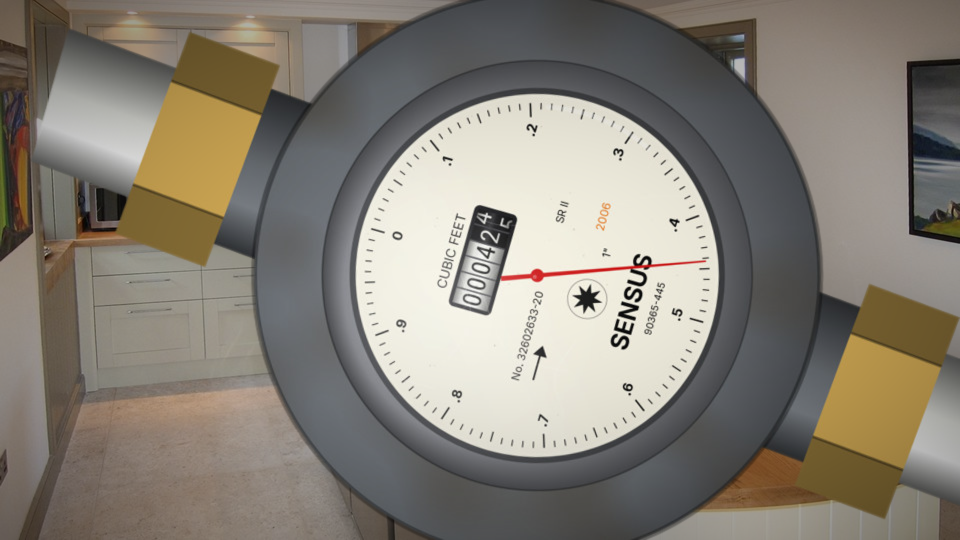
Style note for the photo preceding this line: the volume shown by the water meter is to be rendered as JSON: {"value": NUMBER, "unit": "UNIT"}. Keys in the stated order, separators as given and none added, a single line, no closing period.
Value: {"value": 424.44, "unit": "ft³"}
